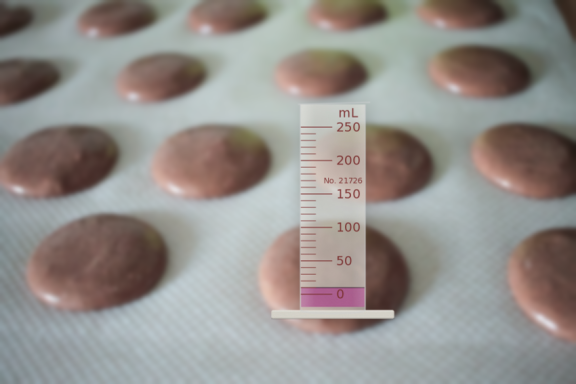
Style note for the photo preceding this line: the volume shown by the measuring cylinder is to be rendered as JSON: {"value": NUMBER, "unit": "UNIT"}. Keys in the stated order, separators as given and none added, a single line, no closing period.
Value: {"value": 10, "unit": "mL"}
